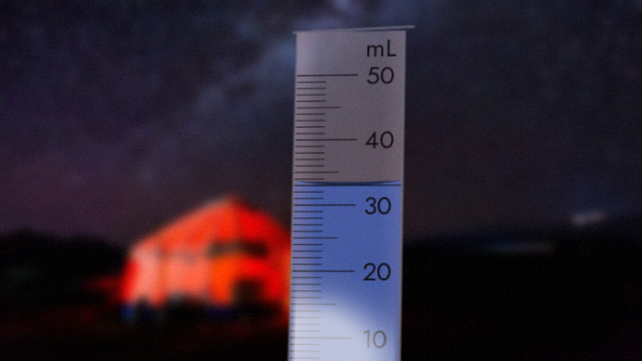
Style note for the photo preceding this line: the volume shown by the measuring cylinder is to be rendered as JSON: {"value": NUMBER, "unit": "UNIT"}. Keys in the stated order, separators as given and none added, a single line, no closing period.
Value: {"value": 33, "unit": "mL"}
